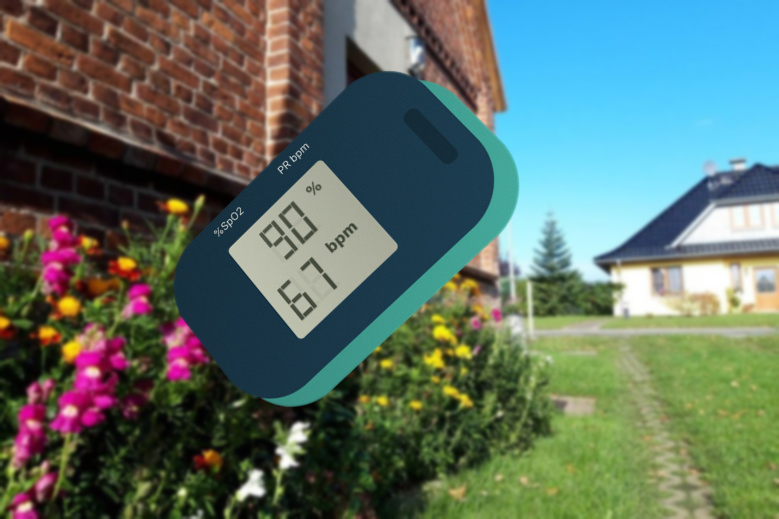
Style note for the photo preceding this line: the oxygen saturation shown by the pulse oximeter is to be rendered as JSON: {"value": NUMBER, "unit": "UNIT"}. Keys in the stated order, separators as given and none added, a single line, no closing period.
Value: {"value": 90, "unit": "%"}
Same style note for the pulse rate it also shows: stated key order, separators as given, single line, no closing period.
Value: {"value": 67, "unit": "bpm"}
